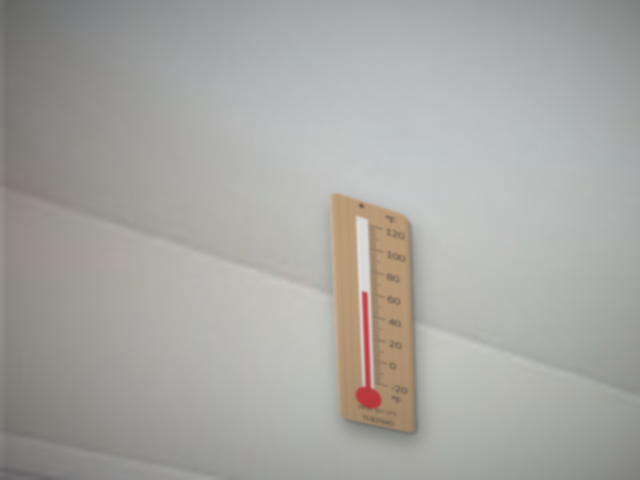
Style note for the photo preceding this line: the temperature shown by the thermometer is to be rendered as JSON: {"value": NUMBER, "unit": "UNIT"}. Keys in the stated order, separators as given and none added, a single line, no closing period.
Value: {"value": 60, "unit": "°F"}
